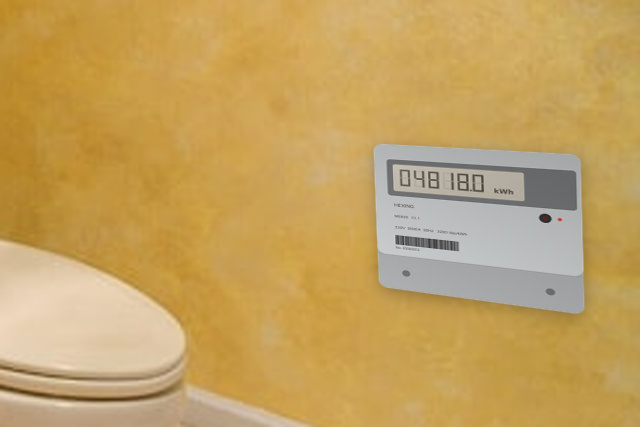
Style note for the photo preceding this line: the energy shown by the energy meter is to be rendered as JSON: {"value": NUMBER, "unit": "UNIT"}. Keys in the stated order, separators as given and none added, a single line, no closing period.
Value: {"value": 4818.0, "unit": "kWh"}
